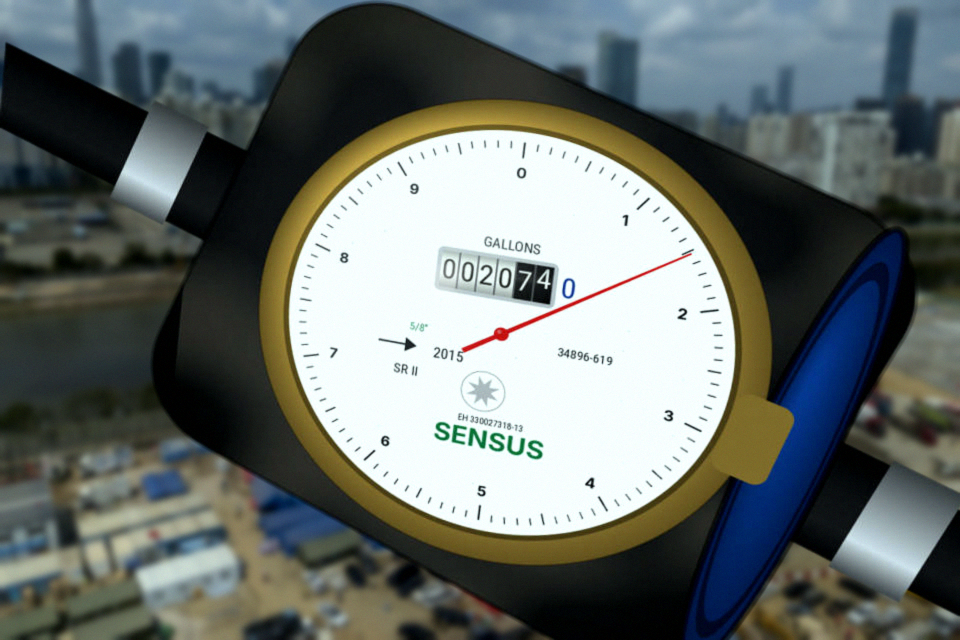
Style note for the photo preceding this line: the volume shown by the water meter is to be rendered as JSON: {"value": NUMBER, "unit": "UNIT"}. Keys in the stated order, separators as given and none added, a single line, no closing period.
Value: {"value": 20741.5, "unit": "gal"}
